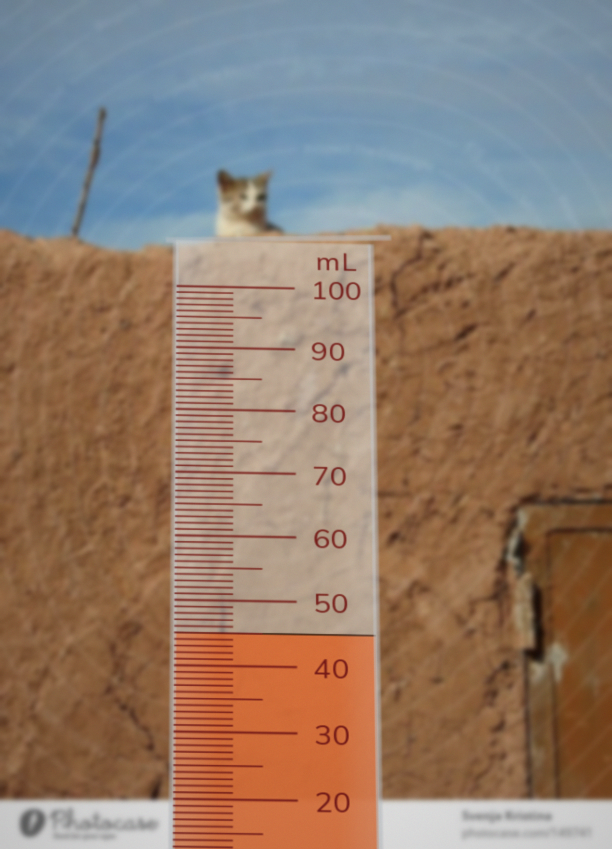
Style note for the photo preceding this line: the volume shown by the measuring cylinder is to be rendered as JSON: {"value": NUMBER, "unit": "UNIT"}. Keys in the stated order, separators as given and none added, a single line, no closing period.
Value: {"value": 45, "unit": "mL"}
